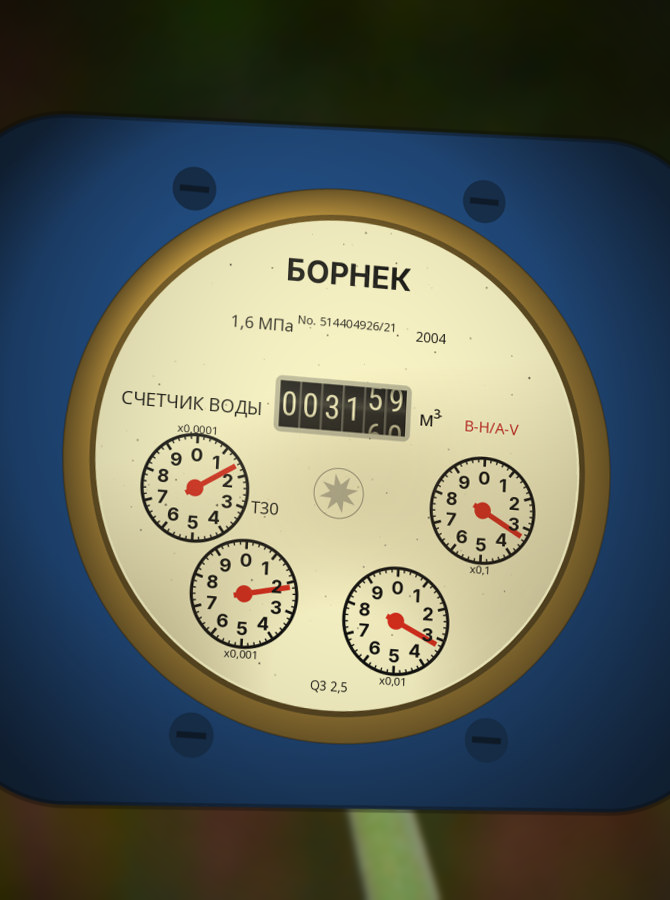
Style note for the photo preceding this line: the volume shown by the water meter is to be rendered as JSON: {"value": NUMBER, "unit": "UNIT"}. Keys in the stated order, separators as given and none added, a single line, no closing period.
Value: {"value": 3159.3321, "unit": "m³"}
